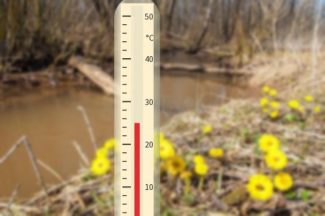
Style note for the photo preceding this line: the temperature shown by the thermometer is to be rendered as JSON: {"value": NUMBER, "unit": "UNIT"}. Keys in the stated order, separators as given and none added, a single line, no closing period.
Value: {"value": 25, "unit": "°C"}
